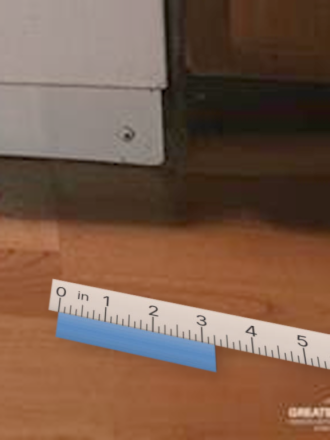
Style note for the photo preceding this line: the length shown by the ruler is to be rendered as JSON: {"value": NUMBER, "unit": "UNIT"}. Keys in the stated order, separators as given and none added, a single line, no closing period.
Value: {"value": 3.25, "unit": "in"}
